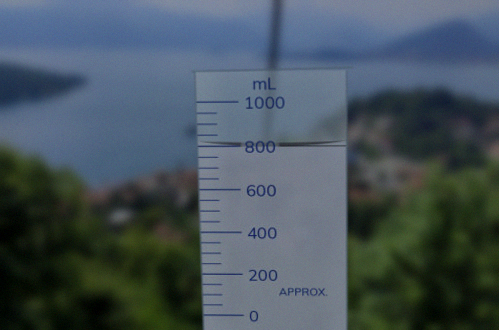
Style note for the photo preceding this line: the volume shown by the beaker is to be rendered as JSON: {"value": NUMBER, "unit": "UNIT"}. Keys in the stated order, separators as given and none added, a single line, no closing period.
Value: {"value": 800, "unit": "mL"}
